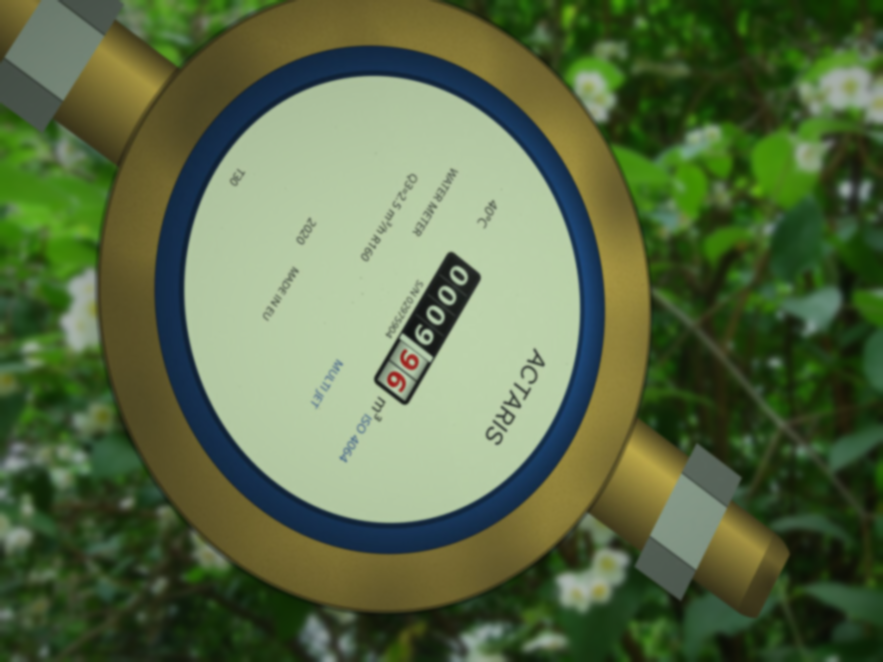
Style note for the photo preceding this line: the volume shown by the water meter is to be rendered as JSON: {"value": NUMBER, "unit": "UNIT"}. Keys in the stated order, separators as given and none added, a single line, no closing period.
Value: {"value": 9.96, "unit": "m³"}
